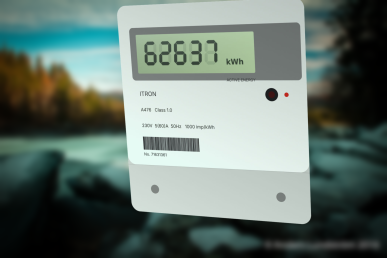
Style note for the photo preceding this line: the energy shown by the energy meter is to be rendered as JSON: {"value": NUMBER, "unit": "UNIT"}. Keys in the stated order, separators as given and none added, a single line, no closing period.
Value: {"value": 62637, "unit": "kWh"}
